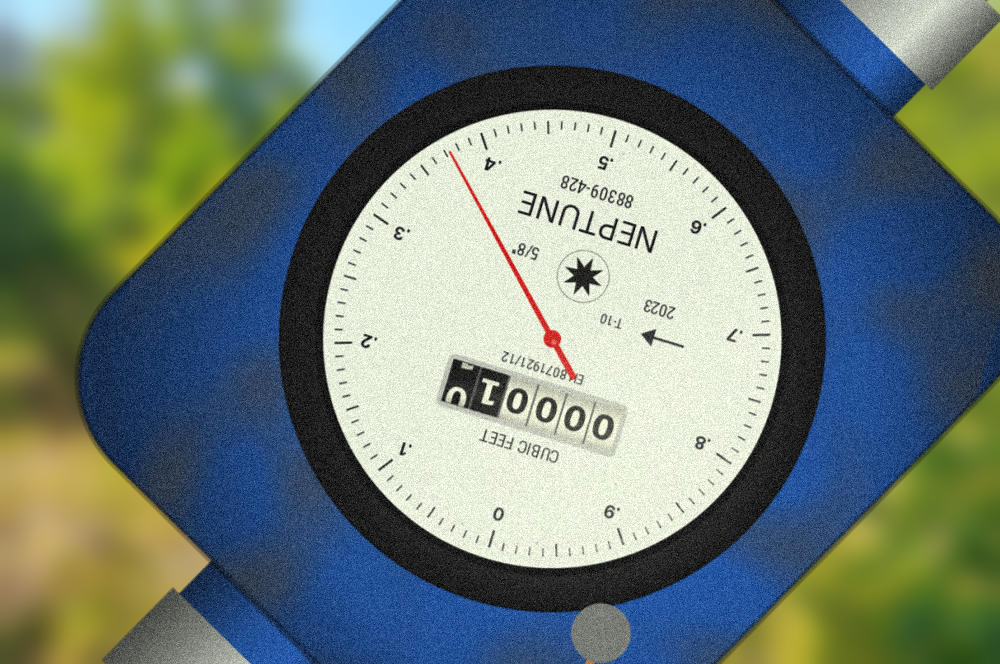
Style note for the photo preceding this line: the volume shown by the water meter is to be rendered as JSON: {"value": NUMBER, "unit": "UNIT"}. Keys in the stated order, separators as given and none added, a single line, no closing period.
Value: {"value": 10.37, "unit": "ft³"}
